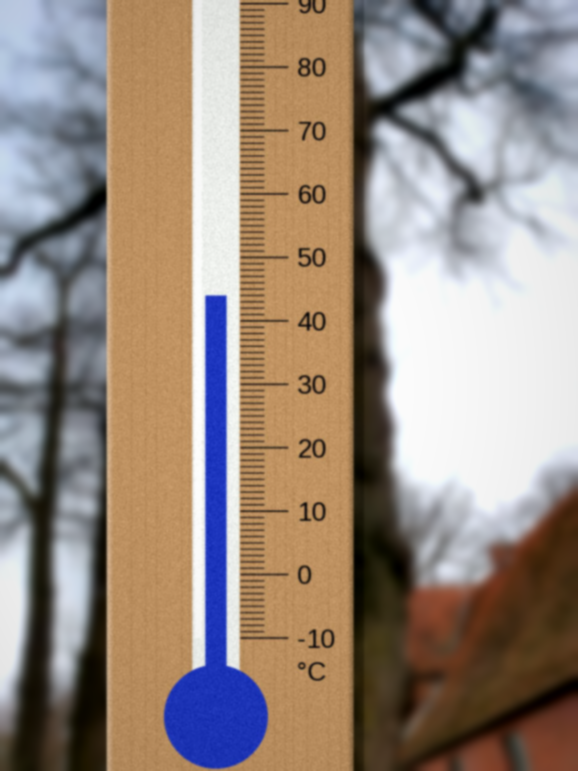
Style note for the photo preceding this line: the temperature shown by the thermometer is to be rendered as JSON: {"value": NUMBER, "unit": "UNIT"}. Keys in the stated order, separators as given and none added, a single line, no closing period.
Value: {"value": 44, "unit": "°C"}
